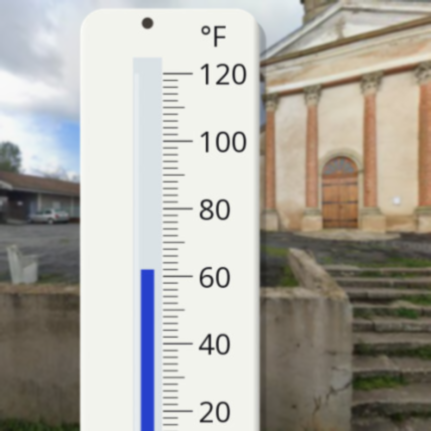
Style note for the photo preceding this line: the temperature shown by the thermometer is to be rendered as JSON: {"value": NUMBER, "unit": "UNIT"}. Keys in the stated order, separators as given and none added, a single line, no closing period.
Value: {"value": 62, "unit": "°F"}
